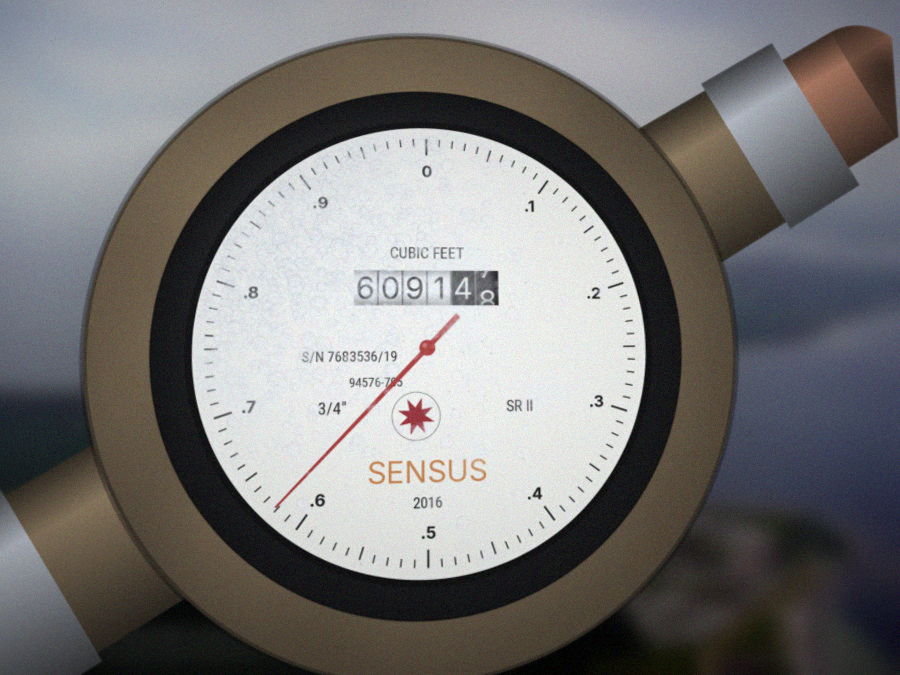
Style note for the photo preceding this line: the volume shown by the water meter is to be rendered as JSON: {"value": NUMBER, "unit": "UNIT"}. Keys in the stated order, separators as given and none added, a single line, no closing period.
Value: {"value": 609147.62, "unit": "ft³"}
